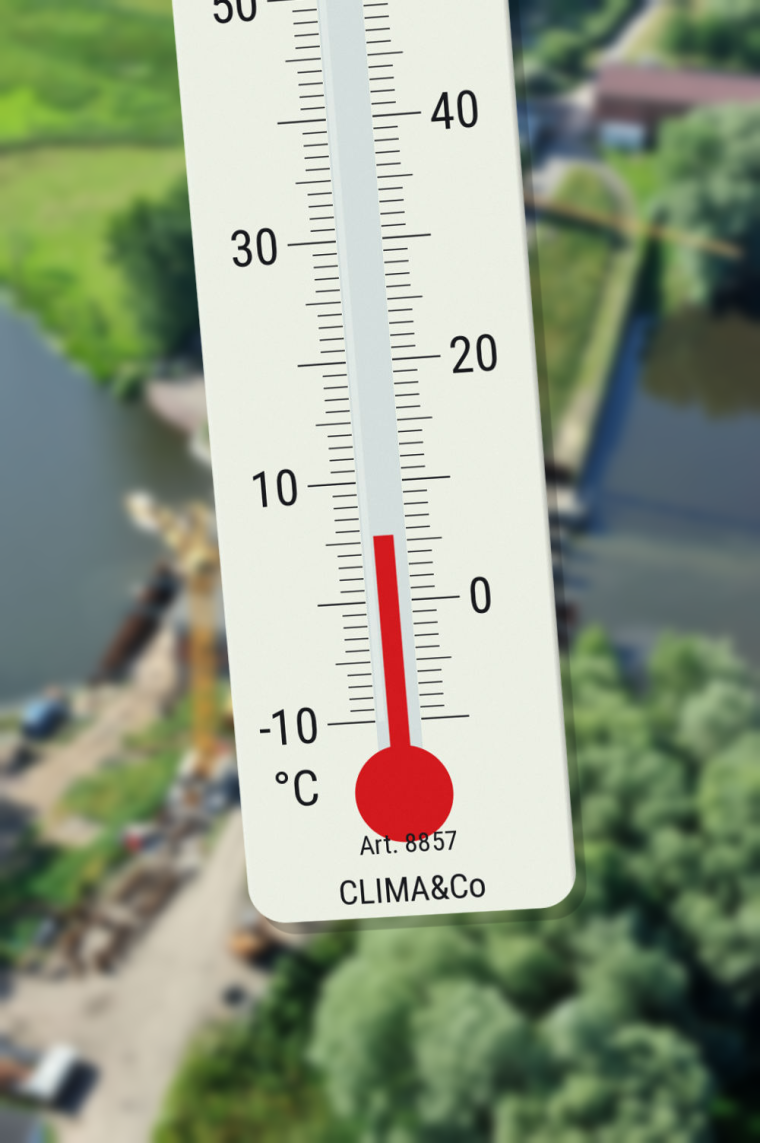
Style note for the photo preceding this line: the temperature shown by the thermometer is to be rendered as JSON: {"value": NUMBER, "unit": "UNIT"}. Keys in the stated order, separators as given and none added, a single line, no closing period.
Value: {"value": 5.5, "unit": "°C"}
